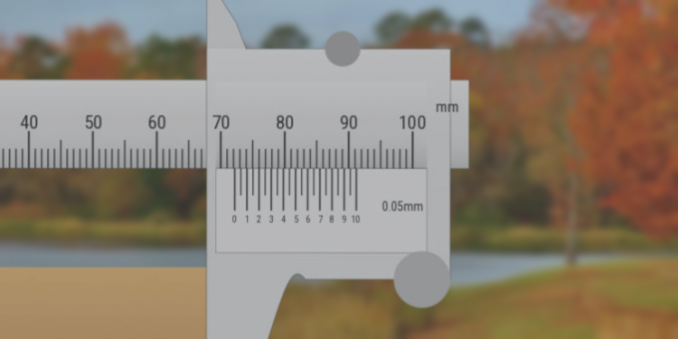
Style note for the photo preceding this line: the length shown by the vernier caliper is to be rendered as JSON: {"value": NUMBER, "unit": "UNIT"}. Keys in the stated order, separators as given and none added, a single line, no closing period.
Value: {"value": 72.2, "unit": "mm"}
